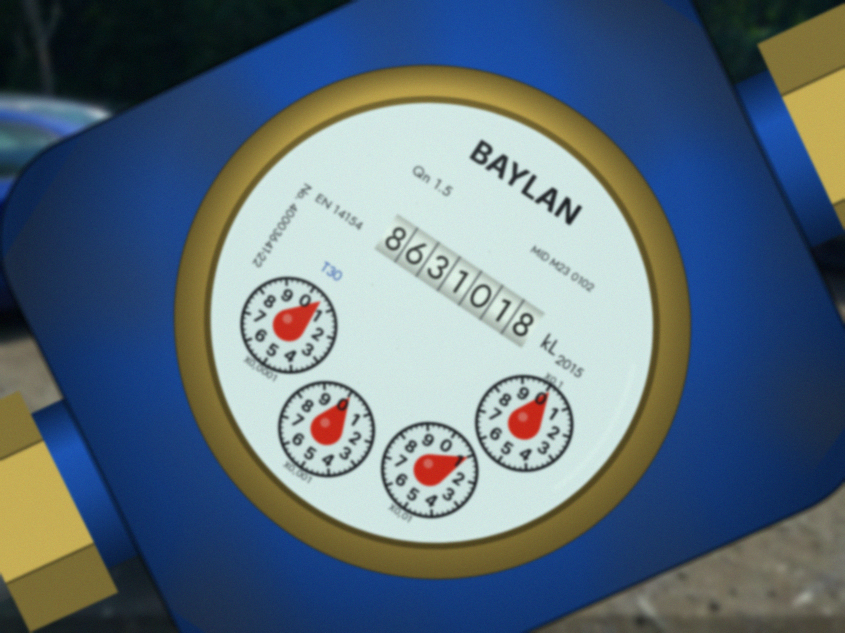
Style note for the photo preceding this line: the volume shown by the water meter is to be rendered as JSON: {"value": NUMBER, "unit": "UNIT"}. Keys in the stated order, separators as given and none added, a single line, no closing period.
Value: {"value": 8631018.0100, "unit": "kL"}
